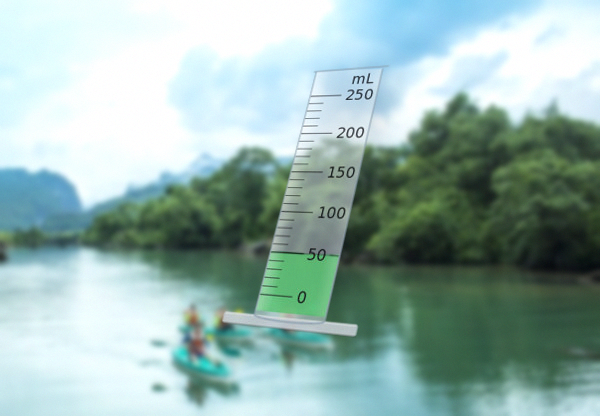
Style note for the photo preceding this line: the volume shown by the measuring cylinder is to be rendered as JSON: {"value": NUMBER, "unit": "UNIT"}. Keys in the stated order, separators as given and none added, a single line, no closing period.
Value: {"value": 50, "unit": "mL"}
